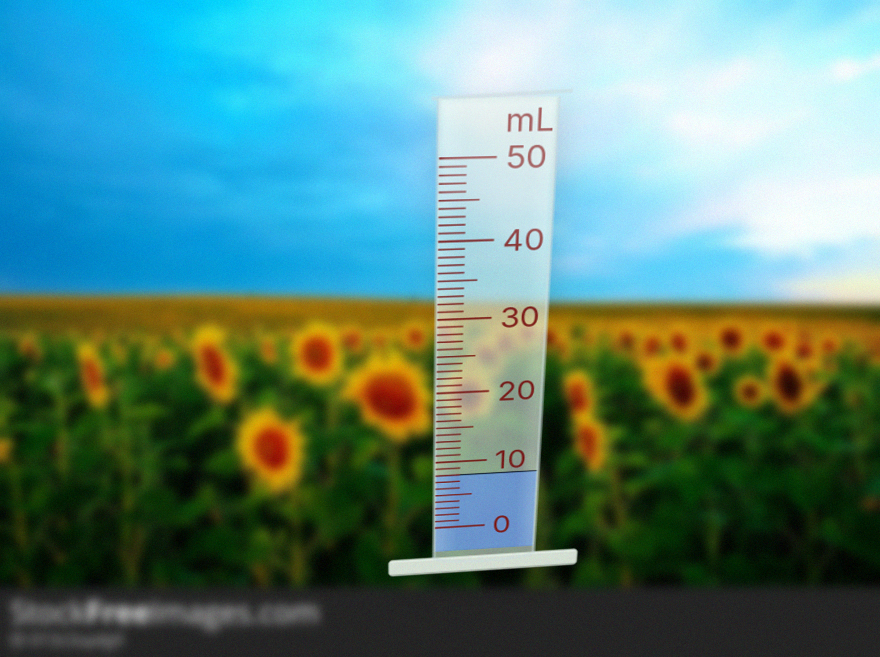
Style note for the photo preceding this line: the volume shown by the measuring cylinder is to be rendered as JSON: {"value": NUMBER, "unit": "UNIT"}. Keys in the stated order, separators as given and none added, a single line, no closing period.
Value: {"value": 8, "unit": "mL"}
